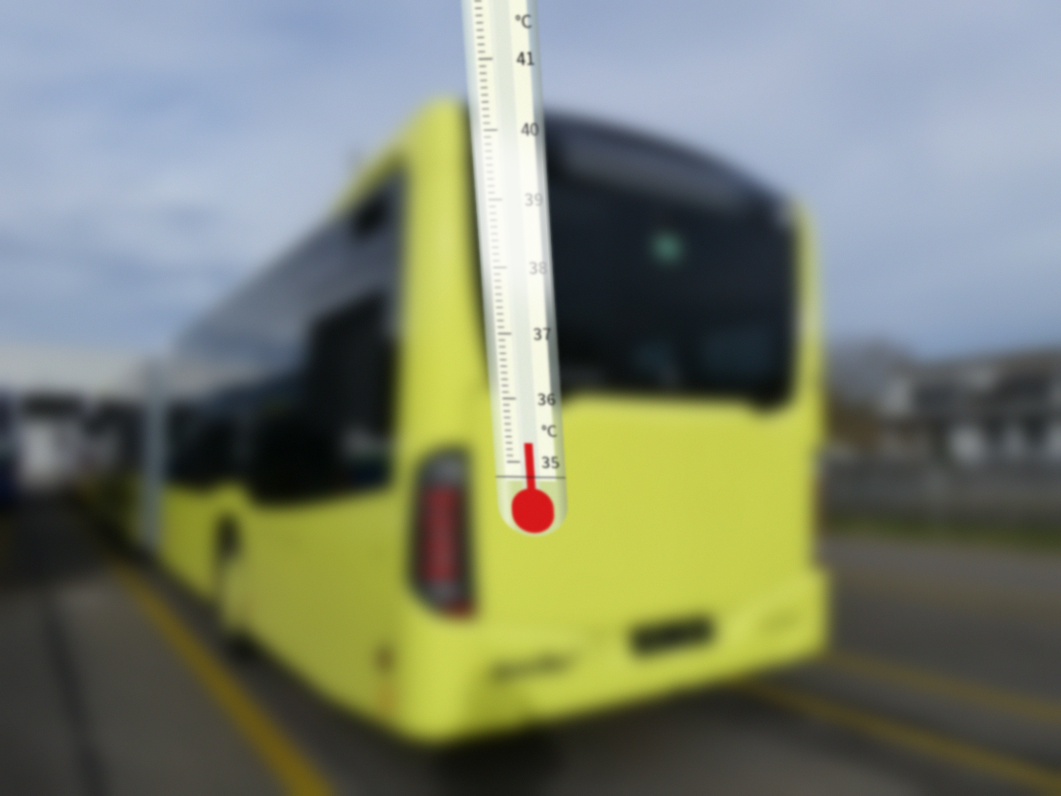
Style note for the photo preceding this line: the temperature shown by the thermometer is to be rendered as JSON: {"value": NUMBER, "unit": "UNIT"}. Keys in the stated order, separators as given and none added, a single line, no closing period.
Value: {"value": 35.3, "unit": "°C"}
